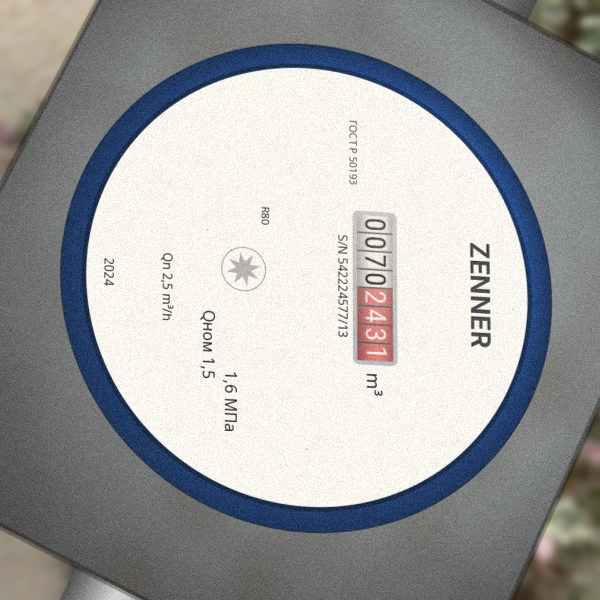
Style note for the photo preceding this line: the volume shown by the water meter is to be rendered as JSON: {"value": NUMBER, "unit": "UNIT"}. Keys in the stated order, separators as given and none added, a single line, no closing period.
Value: {"value": 70.2431, "unit": "m³"}
